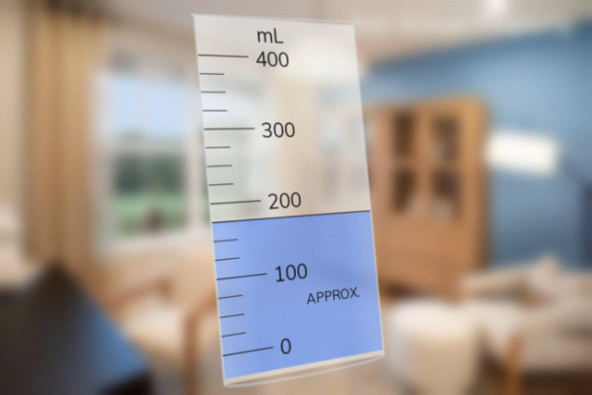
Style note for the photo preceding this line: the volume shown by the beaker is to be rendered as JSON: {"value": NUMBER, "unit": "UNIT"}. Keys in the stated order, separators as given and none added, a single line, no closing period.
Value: {"value": 175, "unit": "mL"}
